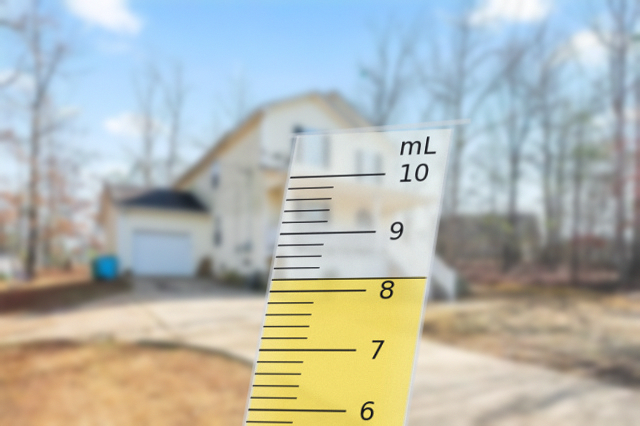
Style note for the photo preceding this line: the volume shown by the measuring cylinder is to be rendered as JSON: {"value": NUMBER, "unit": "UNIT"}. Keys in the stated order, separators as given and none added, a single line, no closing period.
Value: {"value": 8.2, "unit": "mL"}
